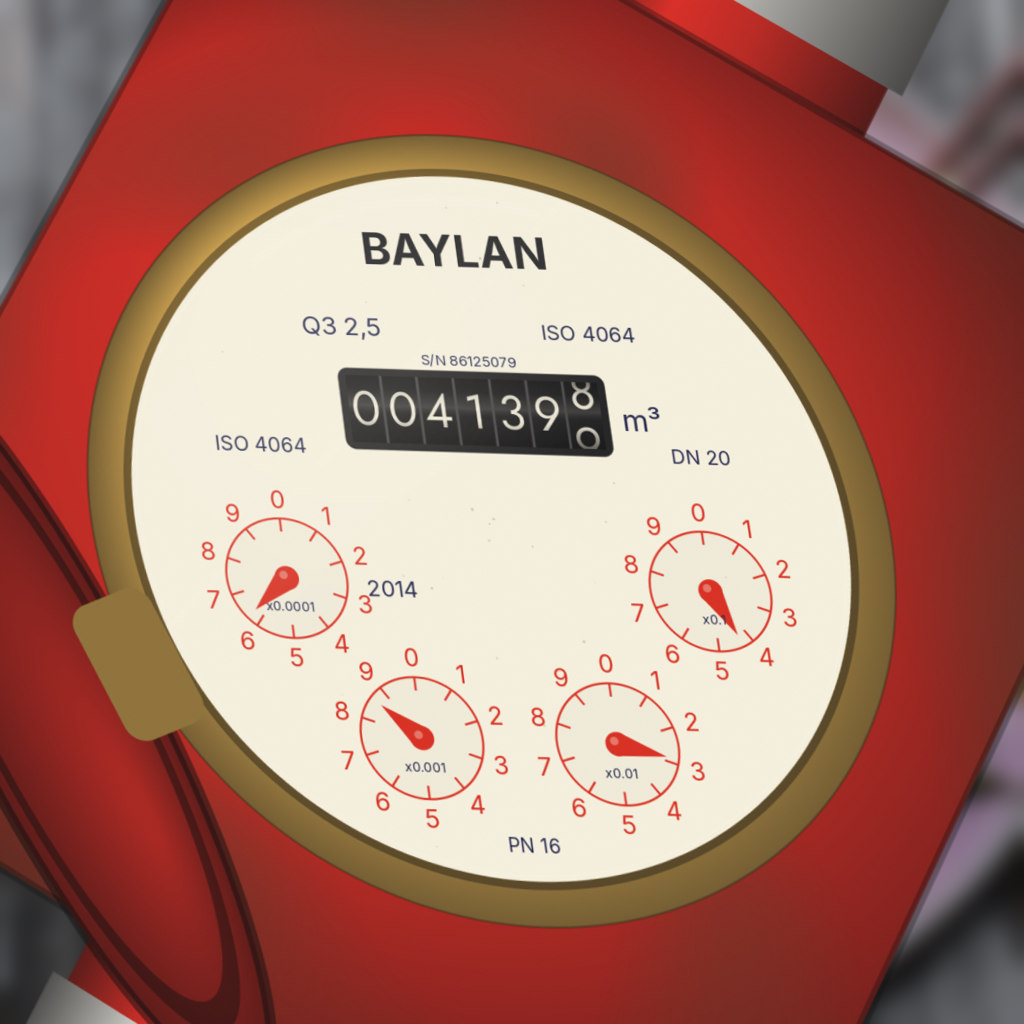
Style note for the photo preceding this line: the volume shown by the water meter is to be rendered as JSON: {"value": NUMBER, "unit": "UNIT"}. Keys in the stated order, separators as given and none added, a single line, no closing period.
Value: {"value": 41398.4286, "unit": "m³"}
